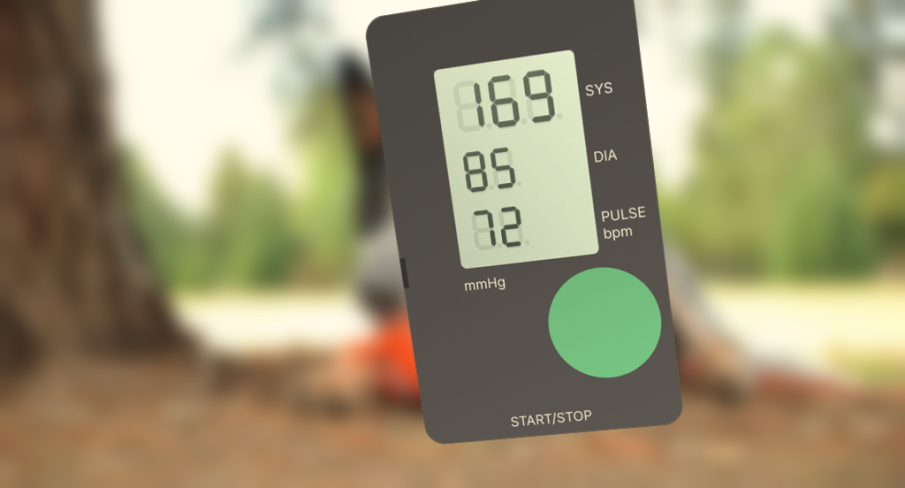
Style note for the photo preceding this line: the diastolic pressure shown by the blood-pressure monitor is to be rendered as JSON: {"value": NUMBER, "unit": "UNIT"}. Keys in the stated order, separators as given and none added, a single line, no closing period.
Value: {"value": 85, "unit": "mmHg"}
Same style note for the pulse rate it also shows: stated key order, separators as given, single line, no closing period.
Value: {"value": 72, "unit": "bpm"}
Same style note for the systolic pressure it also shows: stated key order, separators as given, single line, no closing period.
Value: {"value": 169, "unit": "mmHg"}
